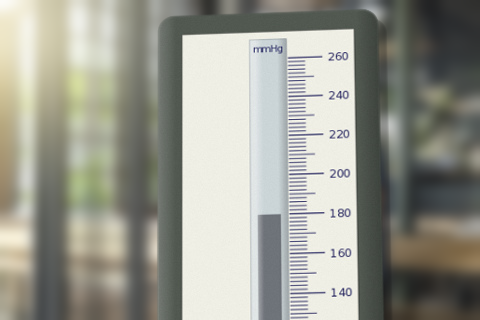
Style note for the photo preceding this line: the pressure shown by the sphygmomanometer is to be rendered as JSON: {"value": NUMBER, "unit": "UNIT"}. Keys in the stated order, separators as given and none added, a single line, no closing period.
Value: {"value": 180, "unit": "mmHg"}
